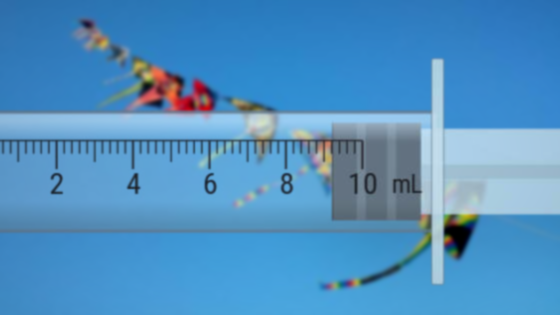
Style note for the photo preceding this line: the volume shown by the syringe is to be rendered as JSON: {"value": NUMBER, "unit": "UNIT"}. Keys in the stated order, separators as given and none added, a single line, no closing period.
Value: {"value": 9.2, "unit": "mL"}
